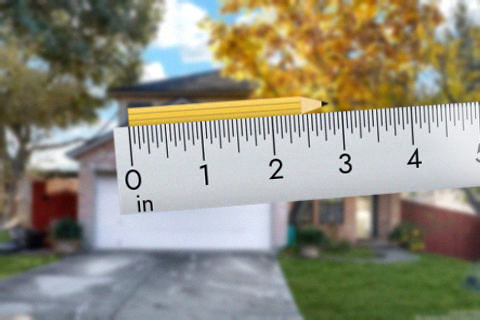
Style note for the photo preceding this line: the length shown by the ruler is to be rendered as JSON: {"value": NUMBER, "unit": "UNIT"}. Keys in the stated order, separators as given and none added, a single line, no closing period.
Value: {"value": 2.8125, "unit": "in"}
